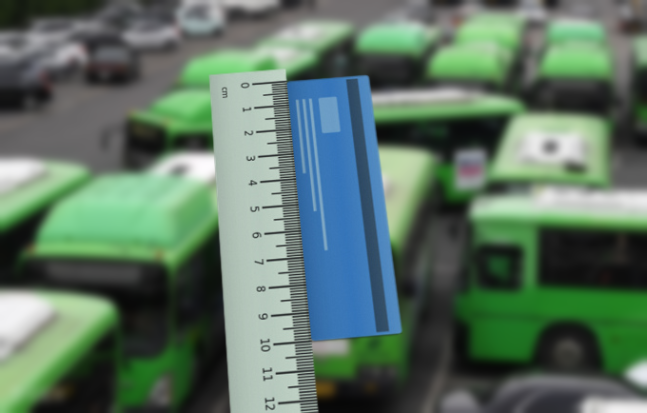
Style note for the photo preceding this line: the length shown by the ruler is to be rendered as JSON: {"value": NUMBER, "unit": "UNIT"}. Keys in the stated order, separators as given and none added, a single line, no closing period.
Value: {"value": 10, "unit": "cm"}
